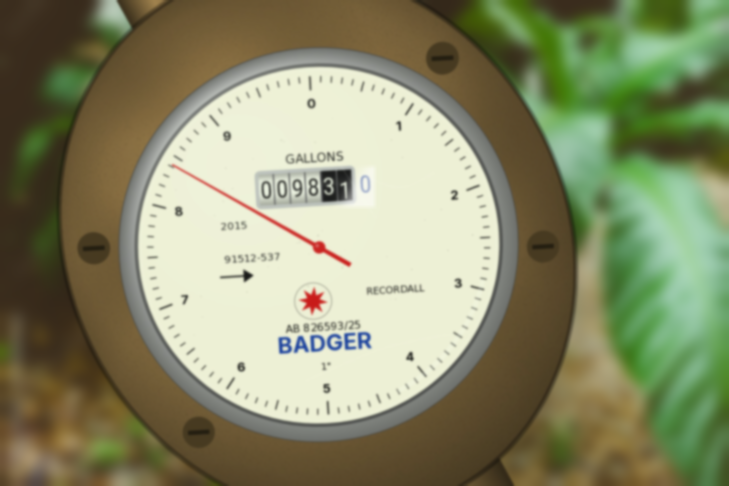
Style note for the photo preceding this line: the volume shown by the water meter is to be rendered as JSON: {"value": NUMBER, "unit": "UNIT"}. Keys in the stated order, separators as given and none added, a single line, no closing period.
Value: {"value": 98308.4, "unit": "gal"}
